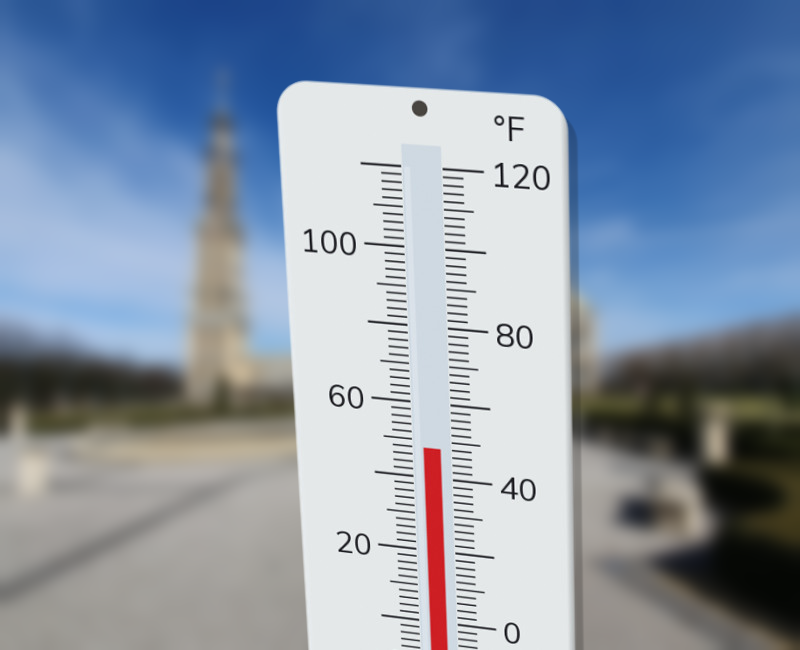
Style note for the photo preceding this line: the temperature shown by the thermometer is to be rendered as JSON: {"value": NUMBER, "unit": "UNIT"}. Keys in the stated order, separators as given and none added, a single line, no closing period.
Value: {"value": 48, "unit": "°F"}
